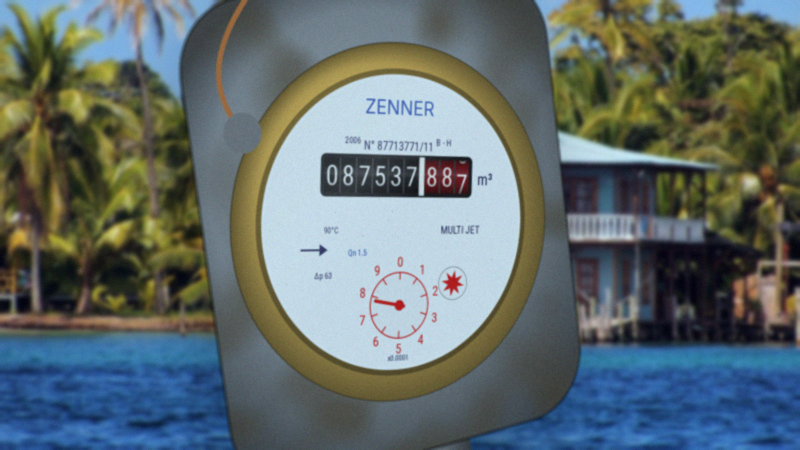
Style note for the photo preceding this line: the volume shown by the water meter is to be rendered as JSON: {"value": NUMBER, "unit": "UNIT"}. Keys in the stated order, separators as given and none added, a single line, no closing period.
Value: {"value": 87537.8867, "unit": "m³"}
